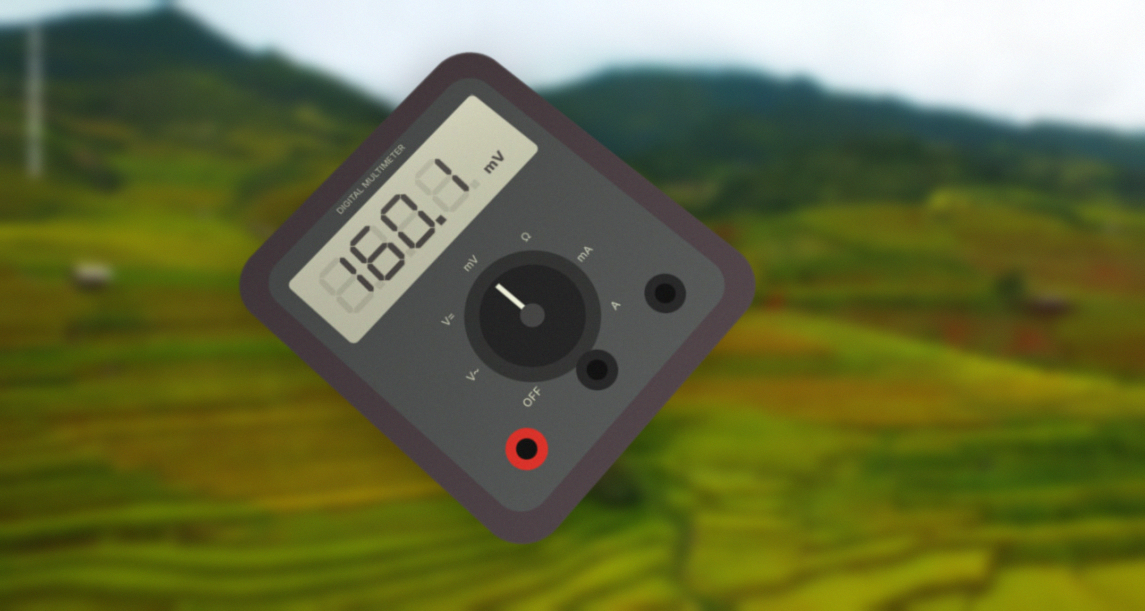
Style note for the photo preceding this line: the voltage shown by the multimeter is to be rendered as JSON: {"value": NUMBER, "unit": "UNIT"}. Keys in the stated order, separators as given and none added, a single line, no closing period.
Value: {"value": 160.1, "unit": "mV"}
